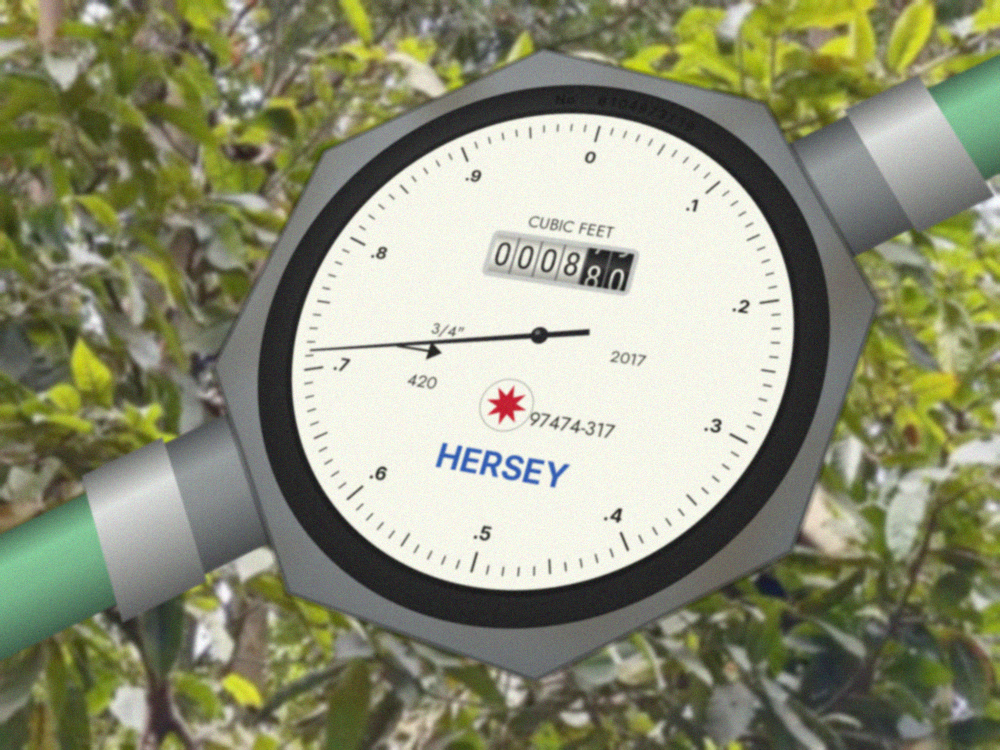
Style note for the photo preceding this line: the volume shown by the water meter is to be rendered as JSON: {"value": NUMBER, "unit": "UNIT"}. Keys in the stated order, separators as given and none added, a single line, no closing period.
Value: {"value": 879.71, "unit": "ft³"}
